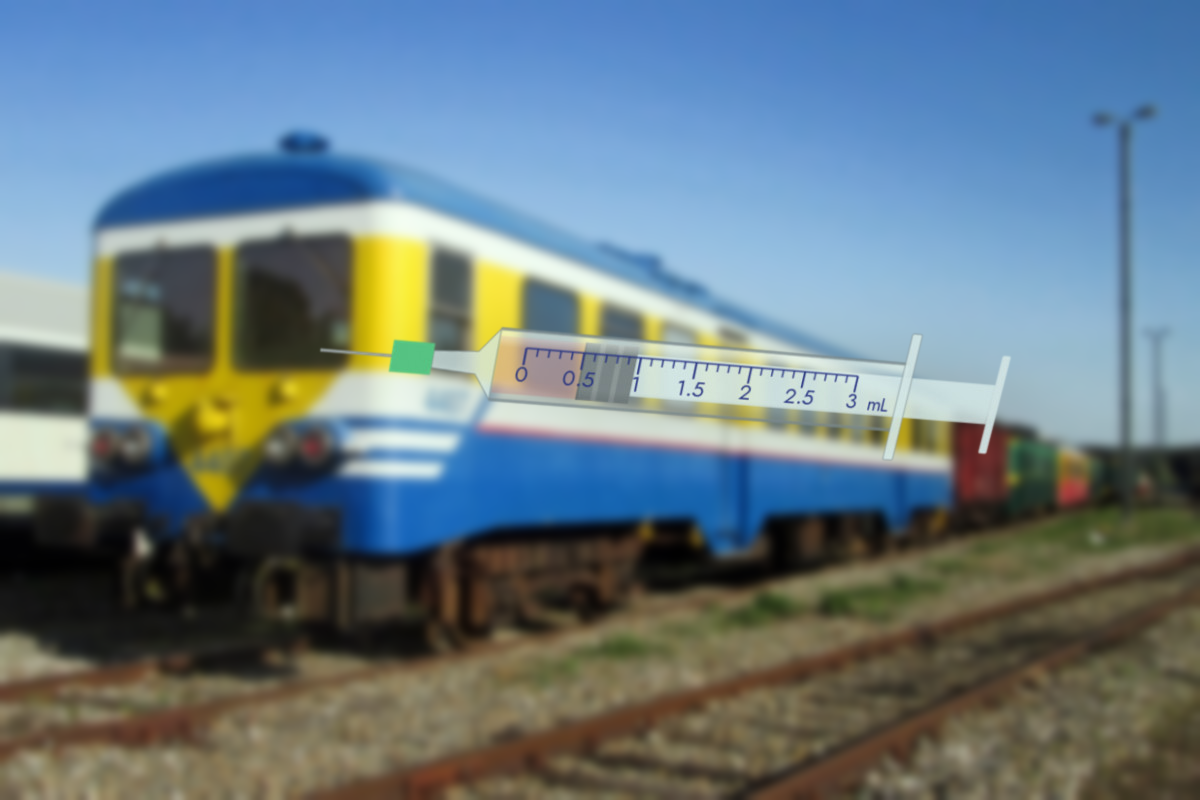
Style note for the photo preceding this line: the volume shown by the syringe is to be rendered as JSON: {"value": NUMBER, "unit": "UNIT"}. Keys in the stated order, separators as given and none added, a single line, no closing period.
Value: {"value": 0.5, "unit": "mL"}
